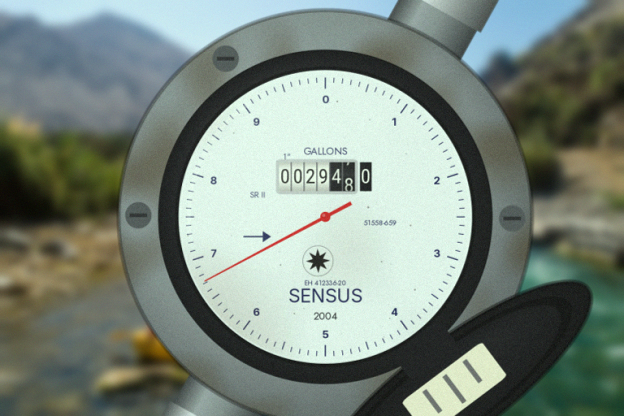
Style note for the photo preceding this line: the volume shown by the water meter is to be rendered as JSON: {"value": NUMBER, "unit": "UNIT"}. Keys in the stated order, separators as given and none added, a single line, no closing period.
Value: {"value": 29476.7, "unit": "gal"}
